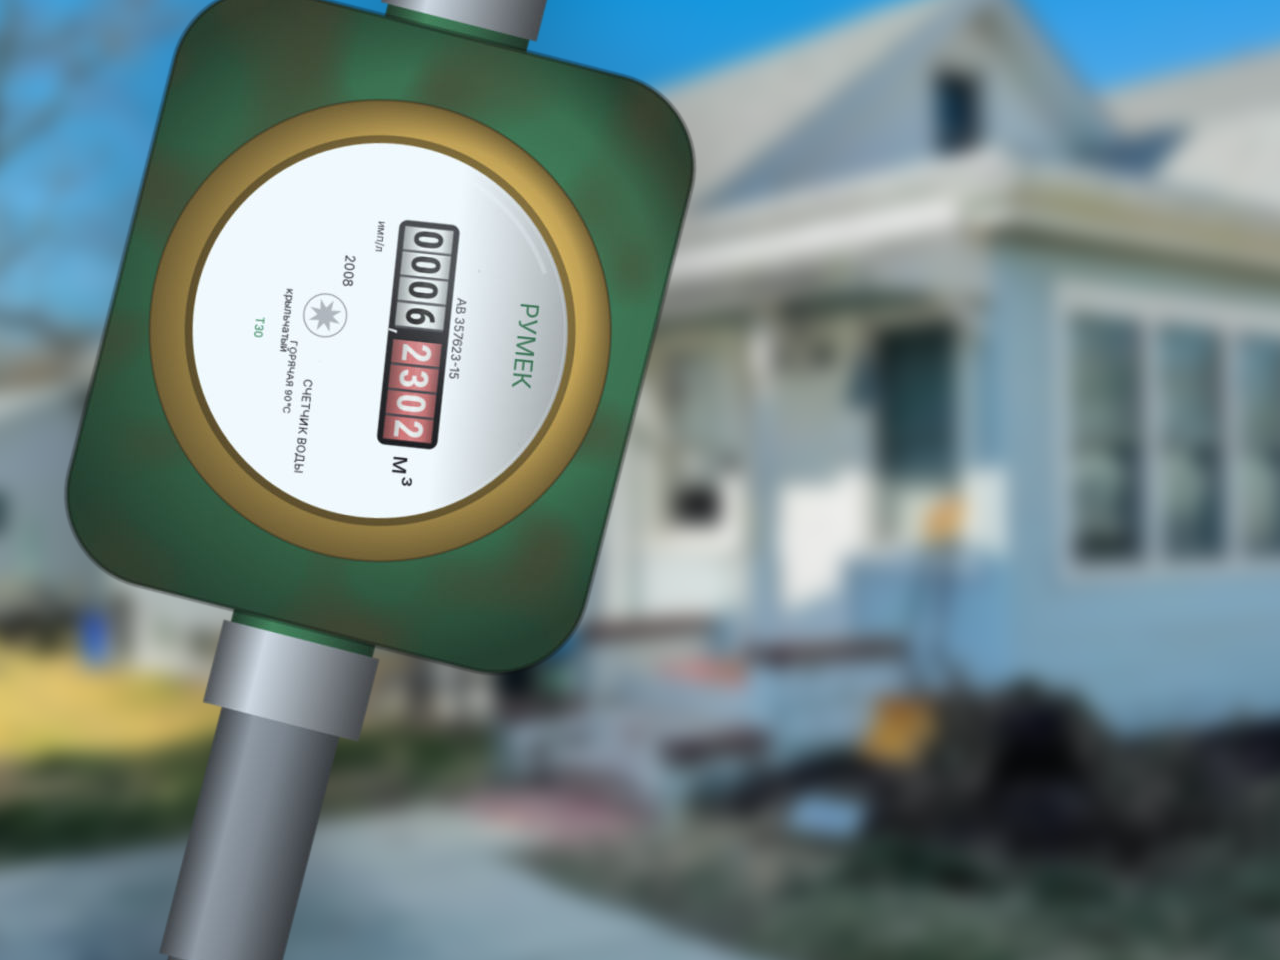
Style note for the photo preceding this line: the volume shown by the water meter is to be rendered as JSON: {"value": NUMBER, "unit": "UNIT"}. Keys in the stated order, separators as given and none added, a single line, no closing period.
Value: {"value": 6.2302, "unit": "m³"}
